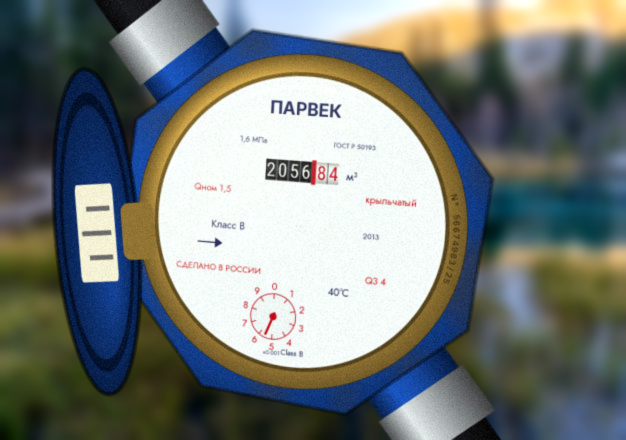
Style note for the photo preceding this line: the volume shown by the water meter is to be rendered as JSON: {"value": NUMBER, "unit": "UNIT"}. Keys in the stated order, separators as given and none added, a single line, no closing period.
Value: {"value": 2056.845, "unit": "m³"}
